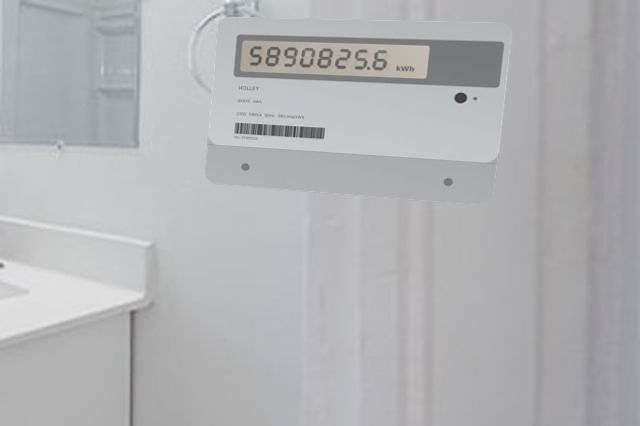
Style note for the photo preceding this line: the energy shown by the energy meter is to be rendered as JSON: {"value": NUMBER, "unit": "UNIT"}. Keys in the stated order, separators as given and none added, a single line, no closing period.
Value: {"value": 5890825.6, "unit": "kWh"}
